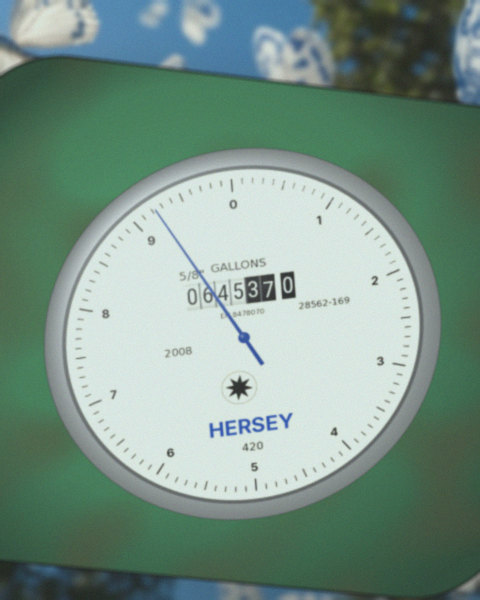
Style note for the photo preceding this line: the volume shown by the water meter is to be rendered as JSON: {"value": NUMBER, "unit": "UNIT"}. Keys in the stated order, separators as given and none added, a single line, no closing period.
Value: {"value": 645369.2, "unit": "gal"}
